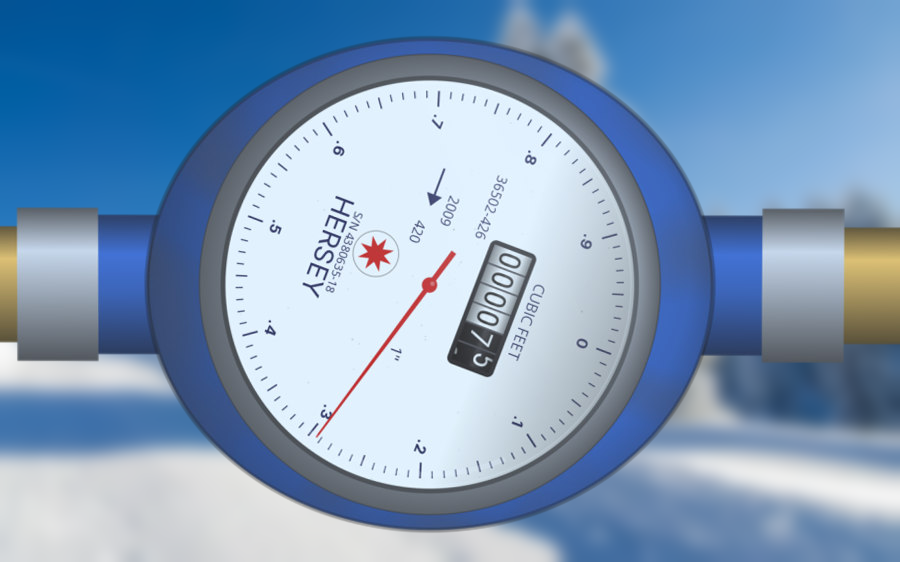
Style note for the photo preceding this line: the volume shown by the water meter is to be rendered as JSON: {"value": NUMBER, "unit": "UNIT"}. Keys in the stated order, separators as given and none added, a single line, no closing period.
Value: {"value": 75.29, "unit": "ft³"}
